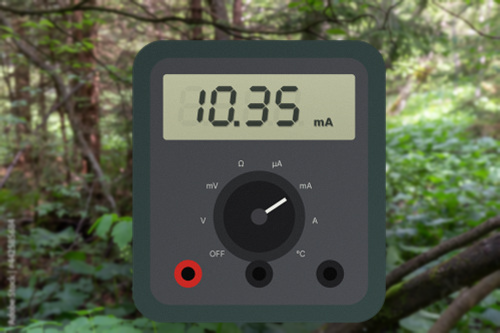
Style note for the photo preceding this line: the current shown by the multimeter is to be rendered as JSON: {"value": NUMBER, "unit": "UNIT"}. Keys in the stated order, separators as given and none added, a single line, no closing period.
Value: {"value": 10.35, "unit": "mA"}
